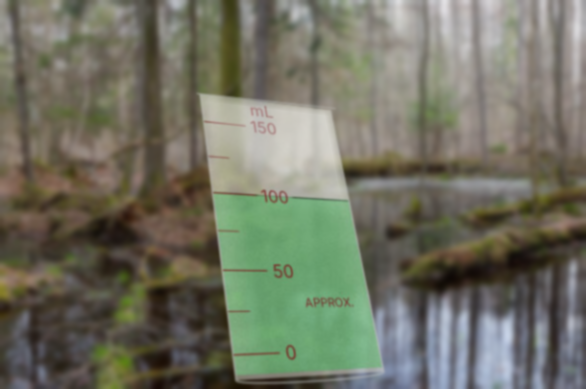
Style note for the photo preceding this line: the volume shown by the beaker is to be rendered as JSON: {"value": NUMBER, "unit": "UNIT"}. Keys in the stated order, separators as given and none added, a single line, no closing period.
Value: {"value": 100, "unit": "mL"}
